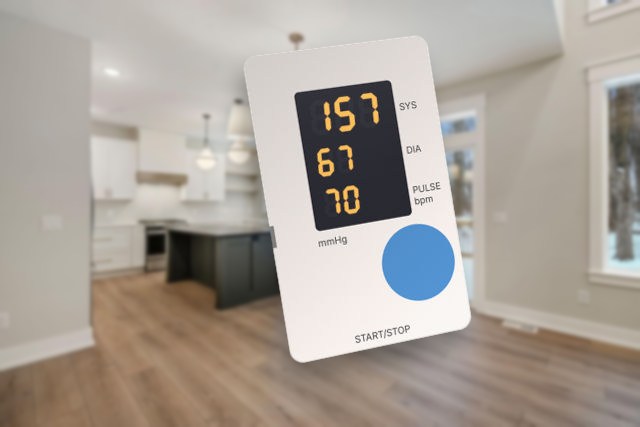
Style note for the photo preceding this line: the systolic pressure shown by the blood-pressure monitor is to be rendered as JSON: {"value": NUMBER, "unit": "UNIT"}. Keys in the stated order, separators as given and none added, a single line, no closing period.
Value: {"value": 157, "unit": "mmHg"}
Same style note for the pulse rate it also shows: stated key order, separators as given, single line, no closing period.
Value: {"value": 70, "unit": "bpm"}
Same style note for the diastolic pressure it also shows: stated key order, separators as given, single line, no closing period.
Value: {"value": 67, "unit": "mmHg"}
